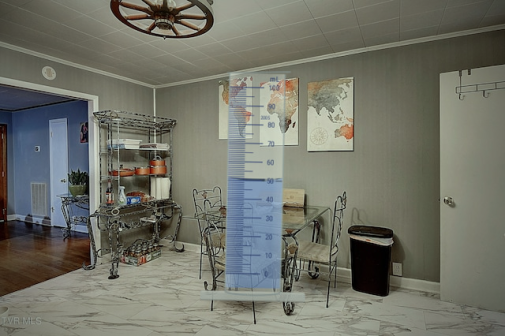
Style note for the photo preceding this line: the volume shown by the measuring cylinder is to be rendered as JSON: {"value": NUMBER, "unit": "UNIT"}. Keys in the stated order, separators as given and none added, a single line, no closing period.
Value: {"value": 50, "unit": "mL"}
